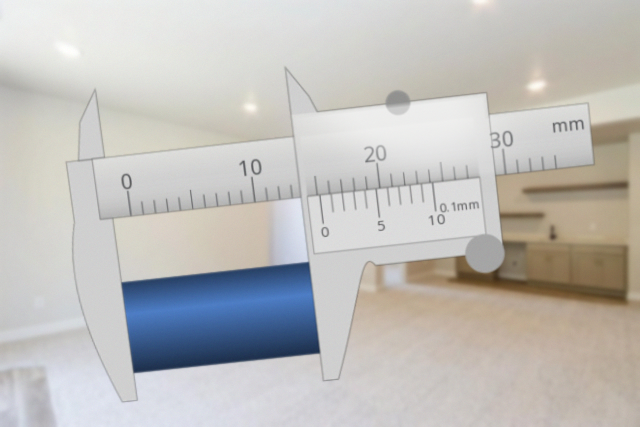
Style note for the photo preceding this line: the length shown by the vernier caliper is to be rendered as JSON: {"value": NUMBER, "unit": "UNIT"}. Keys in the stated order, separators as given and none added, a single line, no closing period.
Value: {"value": 15.2, "unit": "mm"}
